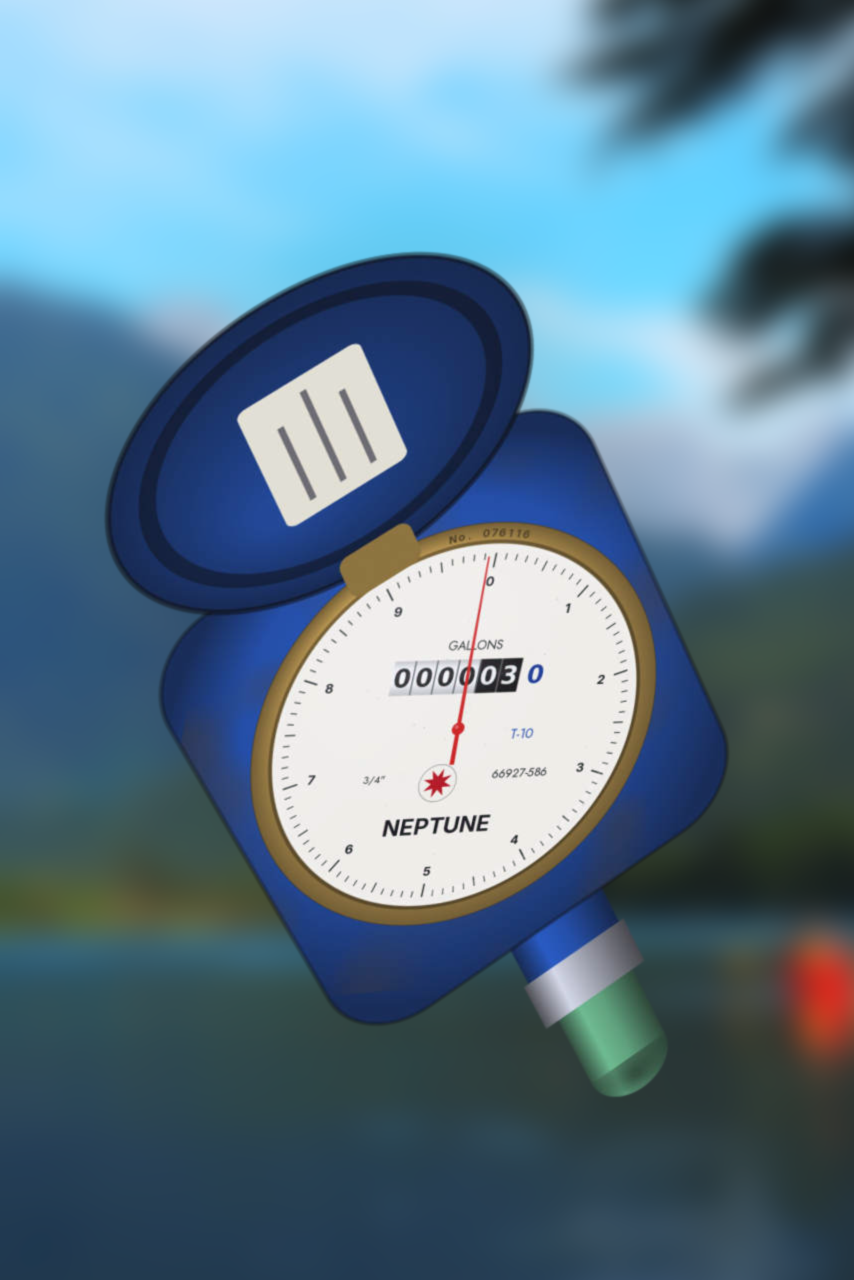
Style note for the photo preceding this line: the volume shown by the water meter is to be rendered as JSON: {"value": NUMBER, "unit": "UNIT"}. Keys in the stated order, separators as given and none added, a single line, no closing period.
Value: {"value": 29.9, "unit": "gal"}
